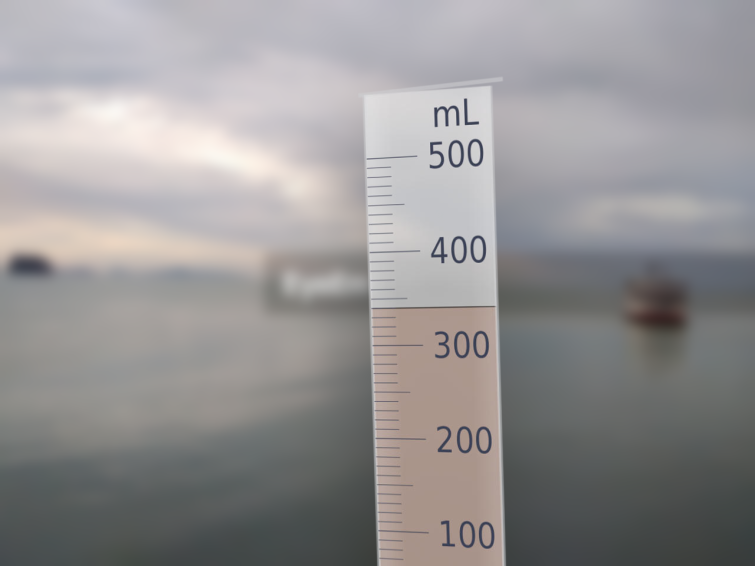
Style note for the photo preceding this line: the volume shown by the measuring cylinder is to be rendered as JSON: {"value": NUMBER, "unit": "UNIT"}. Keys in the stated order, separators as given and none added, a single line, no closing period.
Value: {"value": 340, "unit": "mL"}
